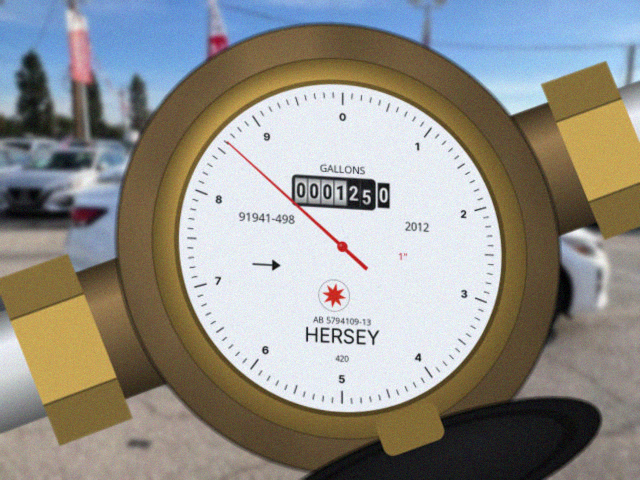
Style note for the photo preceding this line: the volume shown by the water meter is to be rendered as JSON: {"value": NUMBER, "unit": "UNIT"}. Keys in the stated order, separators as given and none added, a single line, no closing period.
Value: {"value": 1248.6, "unit": "gal"}
